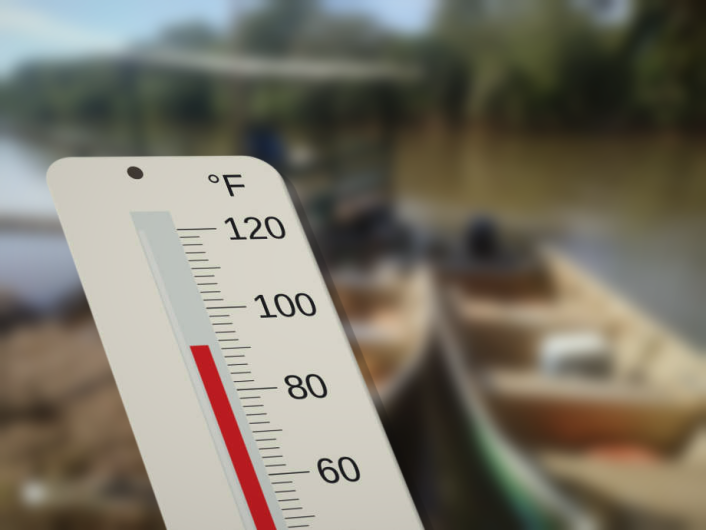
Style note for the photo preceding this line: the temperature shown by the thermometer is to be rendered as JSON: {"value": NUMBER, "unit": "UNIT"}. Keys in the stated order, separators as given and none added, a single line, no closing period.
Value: {"value": 91, "unit": "°F"}
